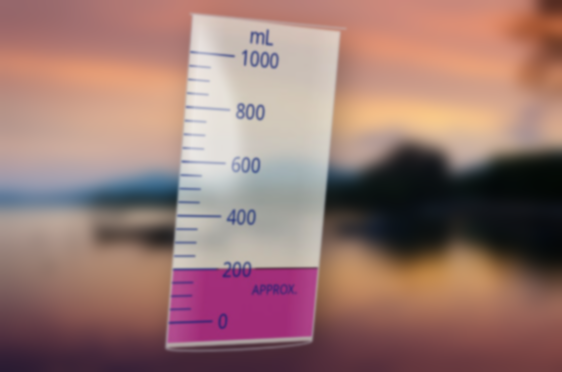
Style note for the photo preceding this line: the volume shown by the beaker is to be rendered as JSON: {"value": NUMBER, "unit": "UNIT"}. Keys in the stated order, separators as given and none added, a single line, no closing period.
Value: {"value": 200, "unit": "mL"}
